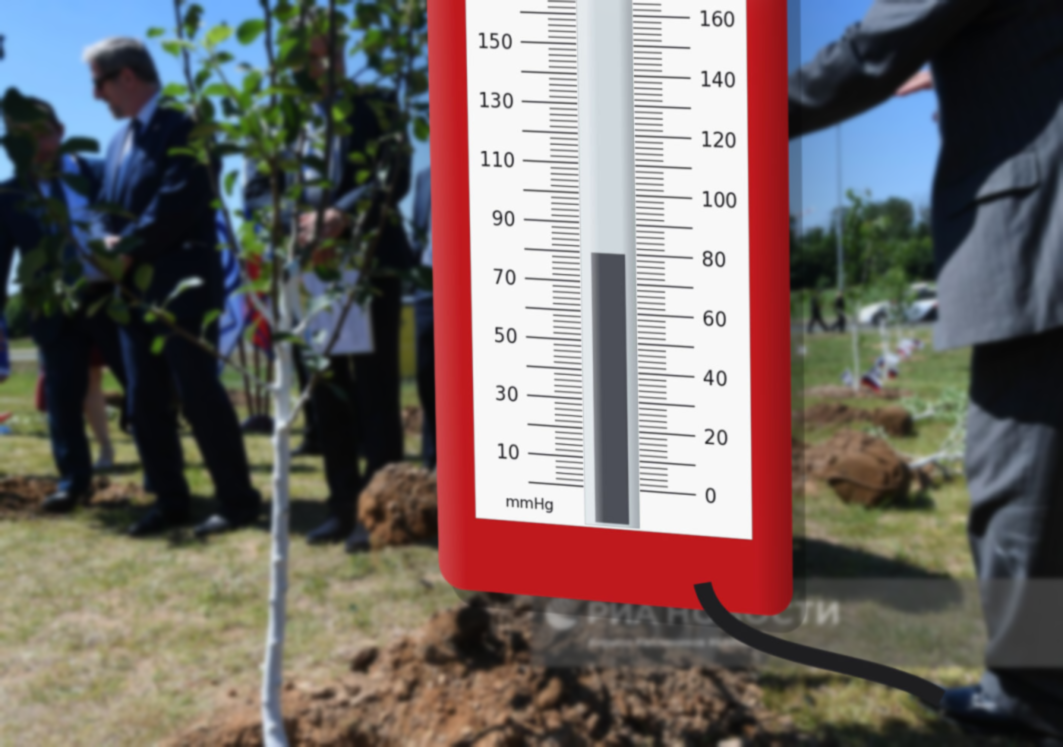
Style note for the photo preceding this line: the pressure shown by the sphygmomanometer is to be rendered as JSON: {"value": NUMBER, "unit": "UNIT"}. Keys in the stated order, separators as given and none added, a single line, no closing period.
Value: {"value": 80, "unit": "mmHg"}
